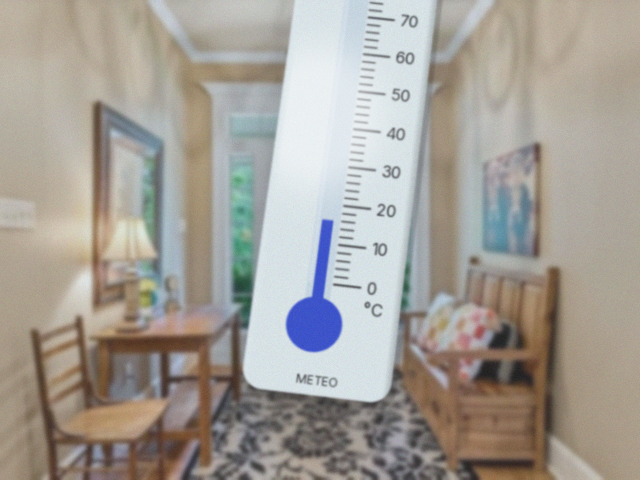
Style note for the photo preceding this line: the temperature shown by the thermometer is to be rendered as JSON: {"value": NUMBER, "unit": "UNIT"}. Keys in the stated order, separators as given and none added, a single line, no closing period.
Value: {"value": 16, "unit": "°C"}
